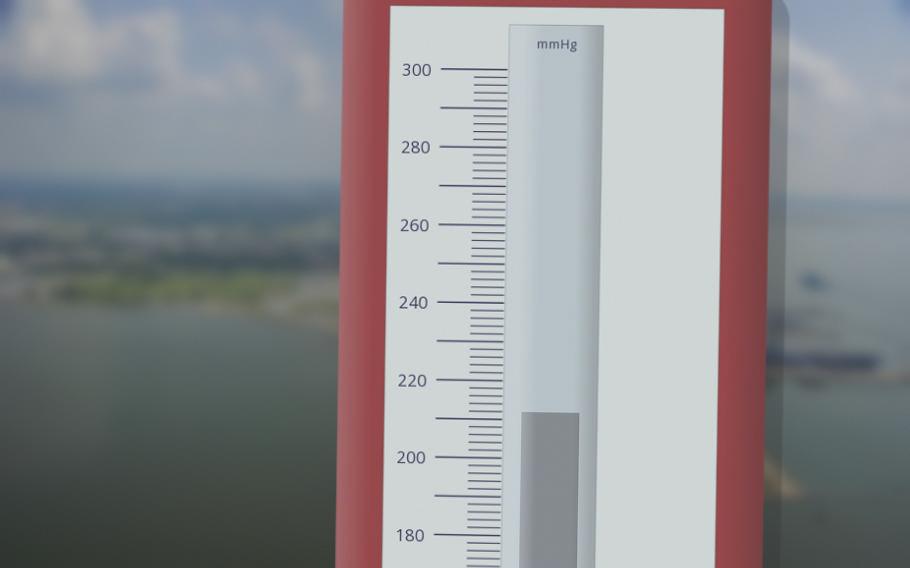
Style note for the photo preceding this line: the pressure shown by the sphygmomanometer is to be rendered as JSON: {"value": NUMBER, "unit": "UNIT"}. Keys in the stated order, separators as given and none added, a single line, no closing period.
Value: {"value": 212, "unit": "mmHg"}
